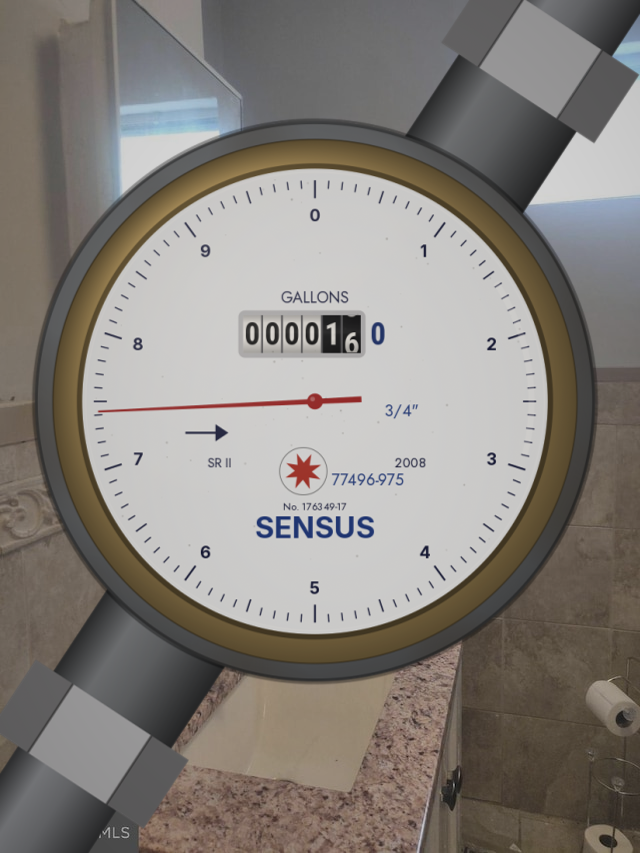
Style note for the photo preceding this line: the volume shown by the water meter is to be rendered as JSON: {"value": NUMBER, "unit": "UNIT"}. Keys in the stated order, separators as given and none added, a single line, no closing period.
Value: {"value": 157.4, "unit": "gal"}
